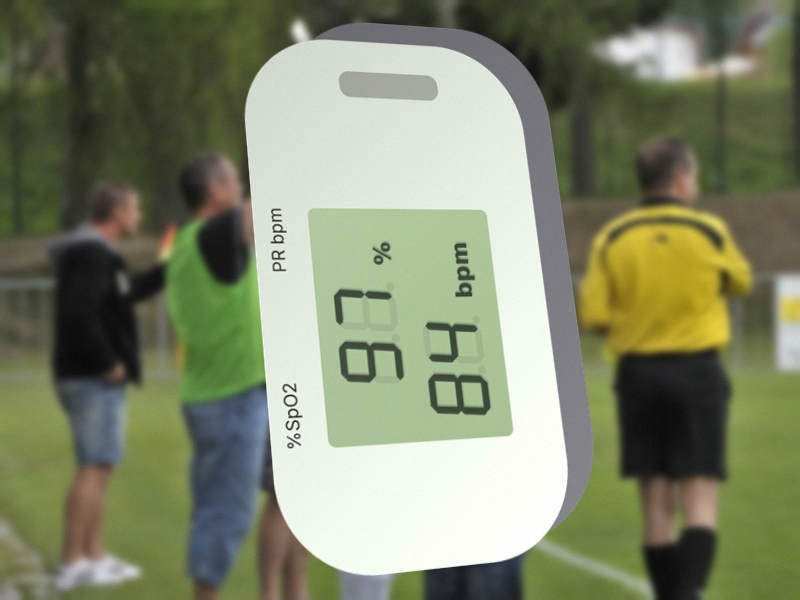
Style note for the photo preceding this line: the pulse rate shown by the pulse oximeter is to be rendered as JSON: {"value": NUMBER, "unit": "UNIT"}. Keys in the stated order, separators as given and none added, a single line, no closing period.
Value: {"value": 84, "unit": "bpm"}
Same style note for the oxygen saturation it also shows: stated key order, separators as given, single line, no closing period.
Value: {"value": 97, "unit": "%"}
